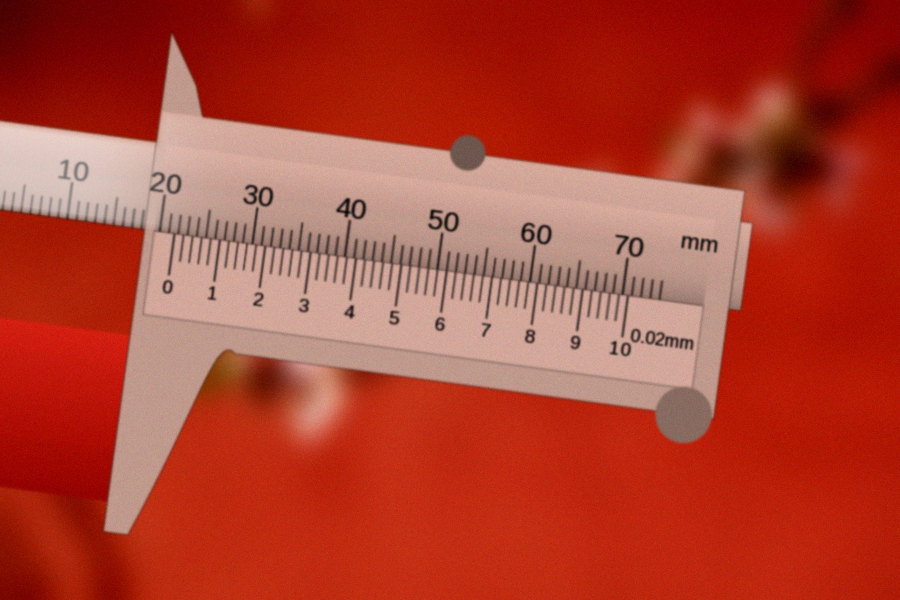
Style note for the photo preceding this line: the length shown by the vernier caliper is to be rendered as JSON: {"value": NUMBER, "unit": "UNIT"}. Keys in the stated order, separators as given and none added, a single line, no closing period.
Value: {"value": 21.6, "unit": "mm"}
